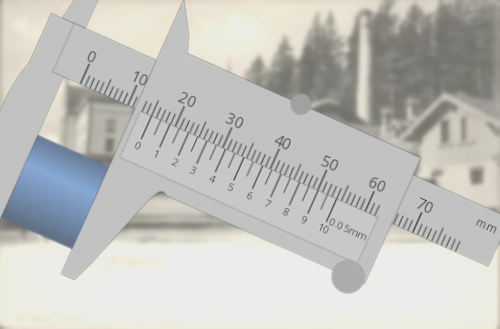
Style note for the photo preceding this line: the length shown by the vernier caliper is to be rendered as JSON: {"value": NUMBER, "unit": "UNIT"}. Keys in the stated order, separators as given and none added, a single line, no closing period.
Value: {"value": 15.0, "unit": "mm"}
